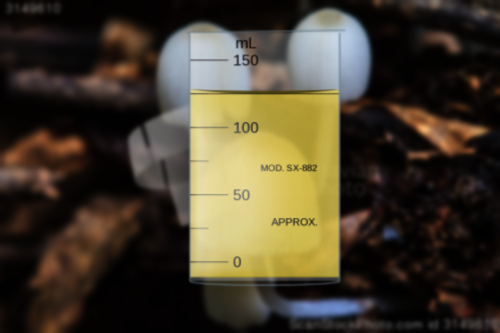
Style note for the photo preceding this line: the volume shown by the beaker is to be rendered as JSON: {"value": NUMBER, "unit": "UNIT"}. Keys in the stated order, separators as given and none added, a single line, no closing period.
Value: {"value": 125, "unit": "mL"}
